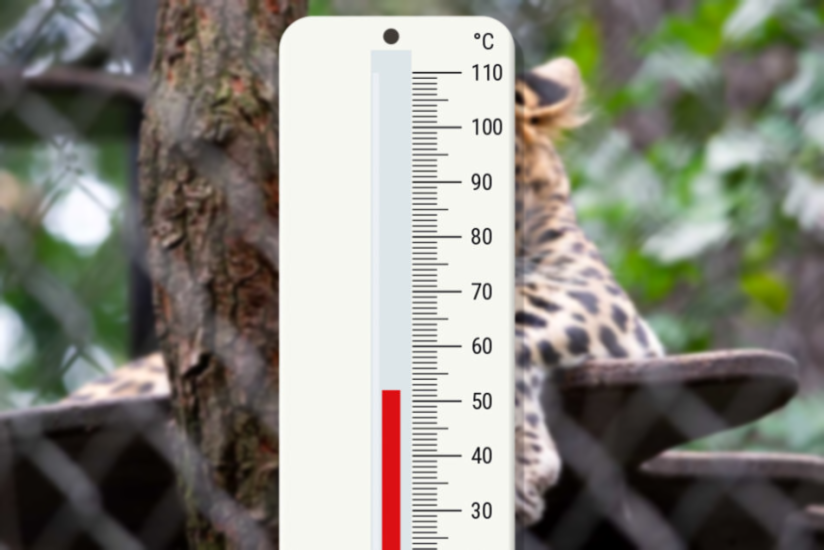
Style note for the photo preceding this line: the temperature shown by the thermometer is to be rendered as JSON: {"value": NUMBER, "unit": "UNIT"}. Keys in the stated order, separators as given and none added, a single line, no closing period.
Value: {"value": 52, "unit": "°C"}
